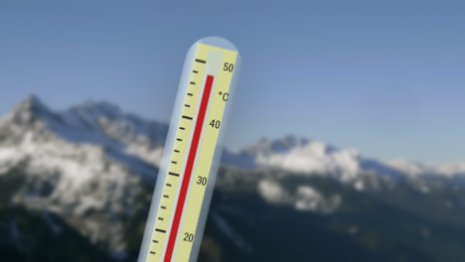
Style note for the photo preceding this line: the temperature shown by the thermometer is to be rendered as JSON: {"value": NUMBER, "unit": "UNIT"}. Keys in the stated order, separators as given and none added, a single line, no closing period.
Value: {"value": 48, "unit": "°C"}
